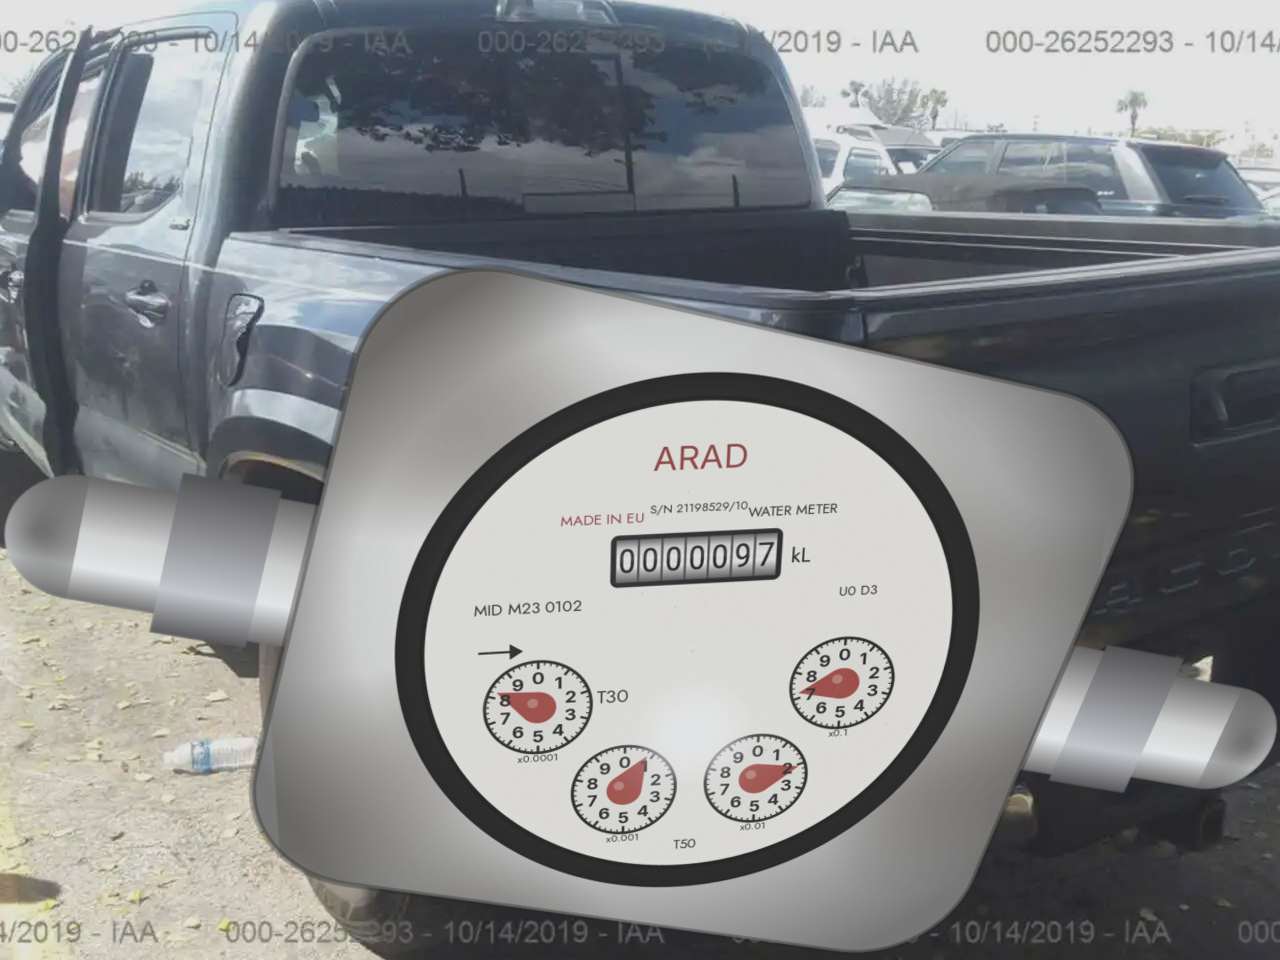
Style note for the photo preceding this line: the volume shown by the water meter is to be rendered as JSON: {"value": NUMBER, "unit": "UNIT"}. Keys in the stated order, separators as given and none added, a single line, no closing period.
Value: {"value": 97.7208, "unit": "kL"}
